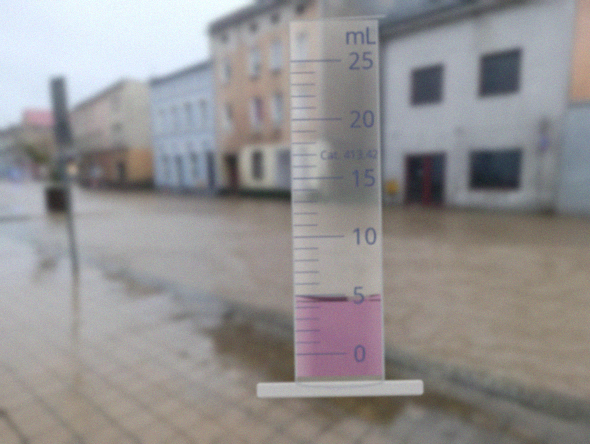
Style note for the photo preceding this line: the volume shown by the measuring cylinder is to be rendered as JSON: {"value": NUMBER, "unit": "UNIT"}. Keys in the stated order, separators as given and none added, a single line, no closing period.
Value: {"value": 4.5, "unit": "mL"}
